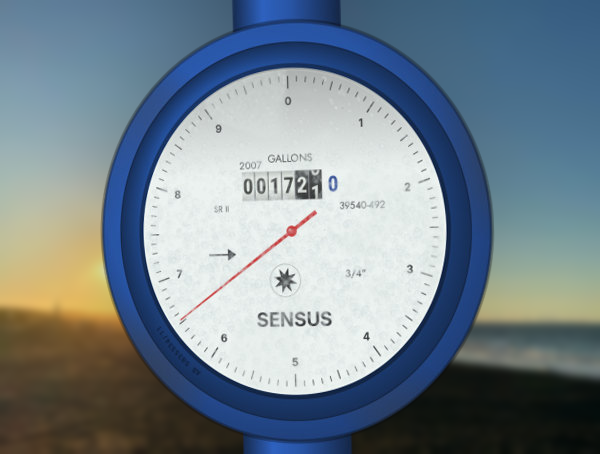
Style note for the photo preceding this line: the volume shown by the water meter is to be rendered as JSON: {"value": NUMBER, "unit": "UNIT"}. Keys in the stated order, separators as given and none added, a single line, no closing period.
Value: {"value": 17206.5, "unit": "gal"}
